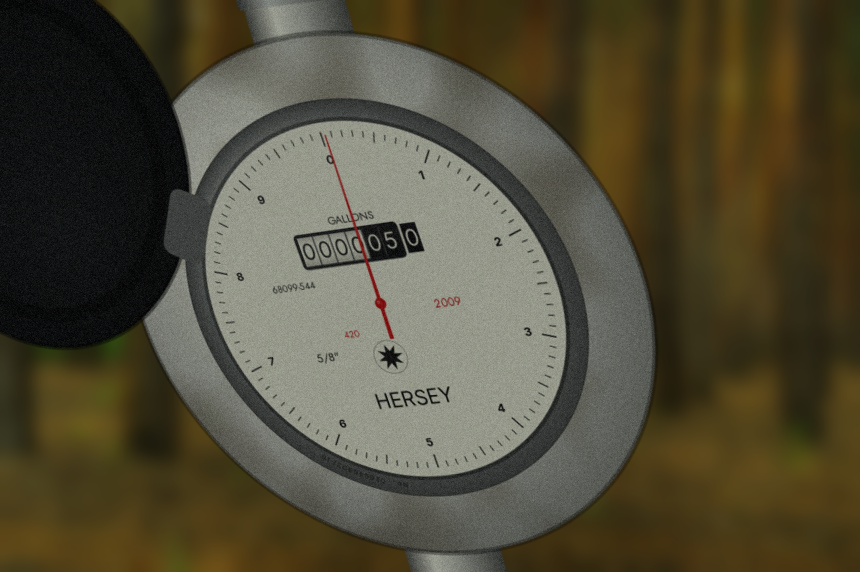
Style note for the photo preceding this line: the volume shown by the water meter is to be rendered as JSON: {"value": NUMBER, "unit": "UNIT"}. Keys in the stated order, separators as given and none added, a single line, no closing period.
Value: {"value": 50.0, "unit": "gal"}
